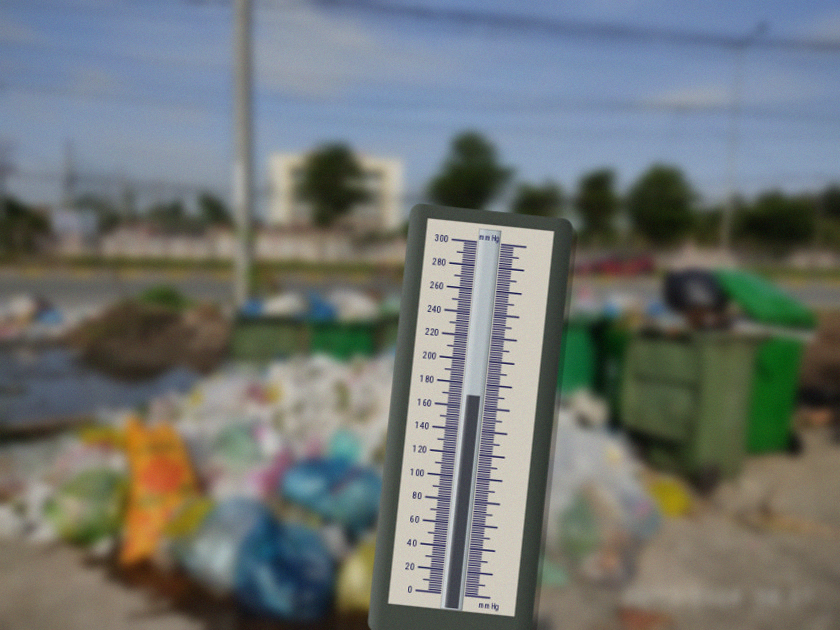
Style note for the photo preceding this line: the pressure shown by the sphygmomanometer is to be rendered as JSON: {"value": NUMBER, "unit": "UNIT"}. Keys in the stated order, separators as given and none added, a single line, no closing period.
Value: {"value": 170, "unit": "mmHg"}
